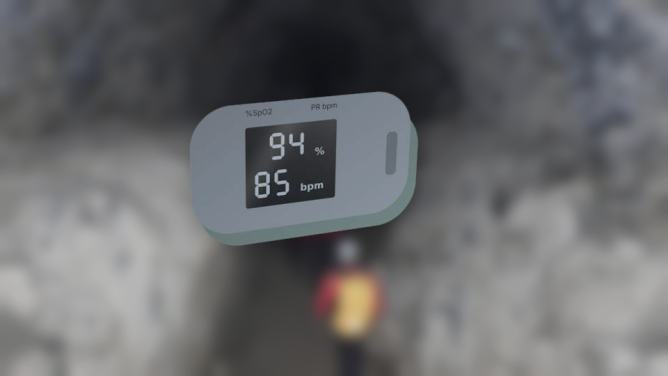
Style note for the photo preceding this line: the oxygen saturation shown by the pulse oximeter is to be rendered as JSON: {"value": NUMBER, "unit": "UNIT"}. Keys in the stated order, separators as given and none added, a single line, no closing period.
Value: {"value": 94, "unit": "%"}
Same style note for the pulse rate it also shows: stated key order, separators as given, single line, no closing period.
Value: {"value": 85, "unit": "bpm"}
